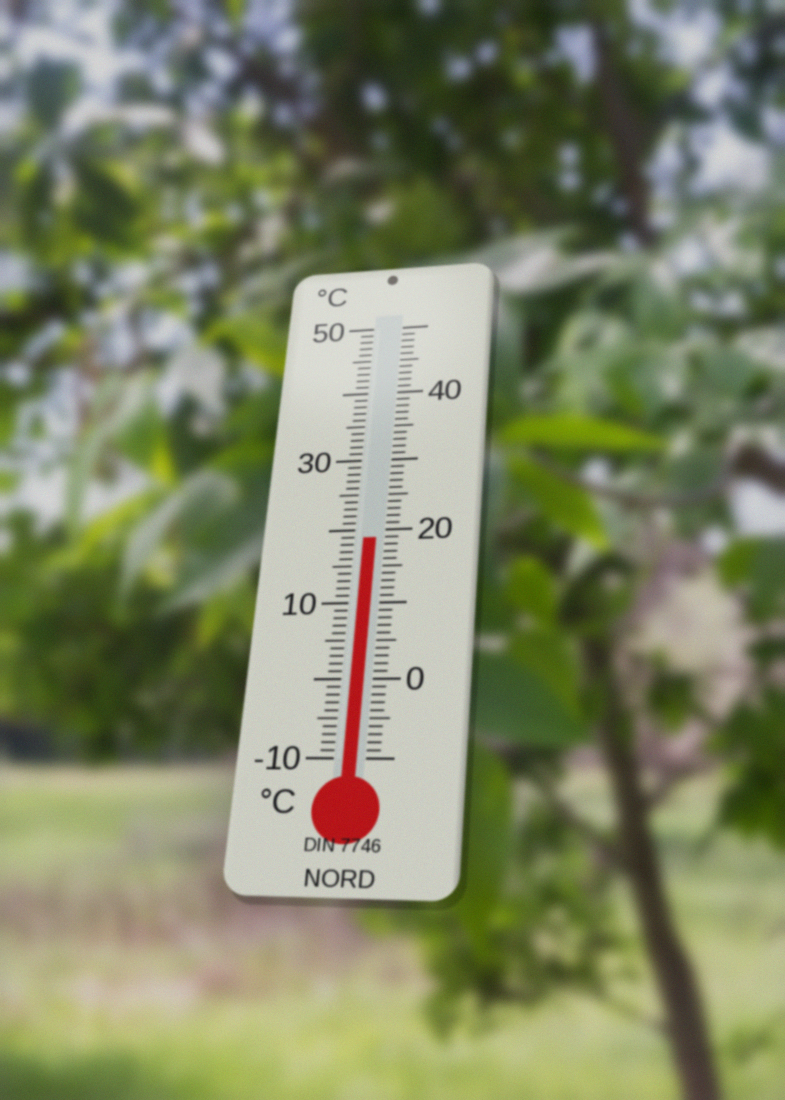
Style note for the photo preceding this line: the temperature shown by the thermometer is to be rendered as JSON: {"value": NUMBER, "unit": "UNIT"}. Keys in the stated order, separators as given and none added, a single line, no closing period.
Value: {"value": 19, "unit": "°C"}
